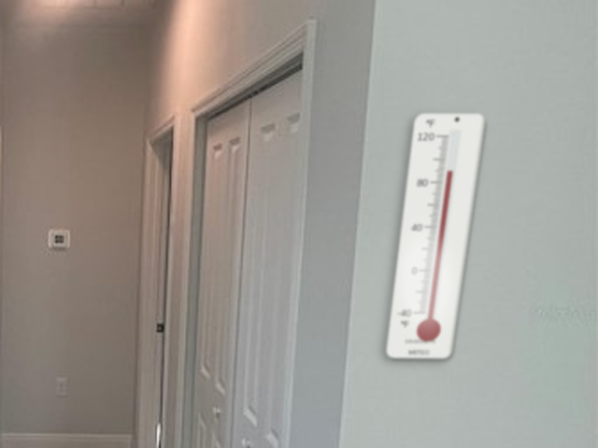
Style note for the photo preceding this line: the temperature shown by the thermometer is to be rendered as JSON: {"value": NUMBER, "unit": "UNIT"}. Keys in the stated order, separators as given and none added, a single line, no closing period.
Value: {"value": 90, "unit": "°F"}
